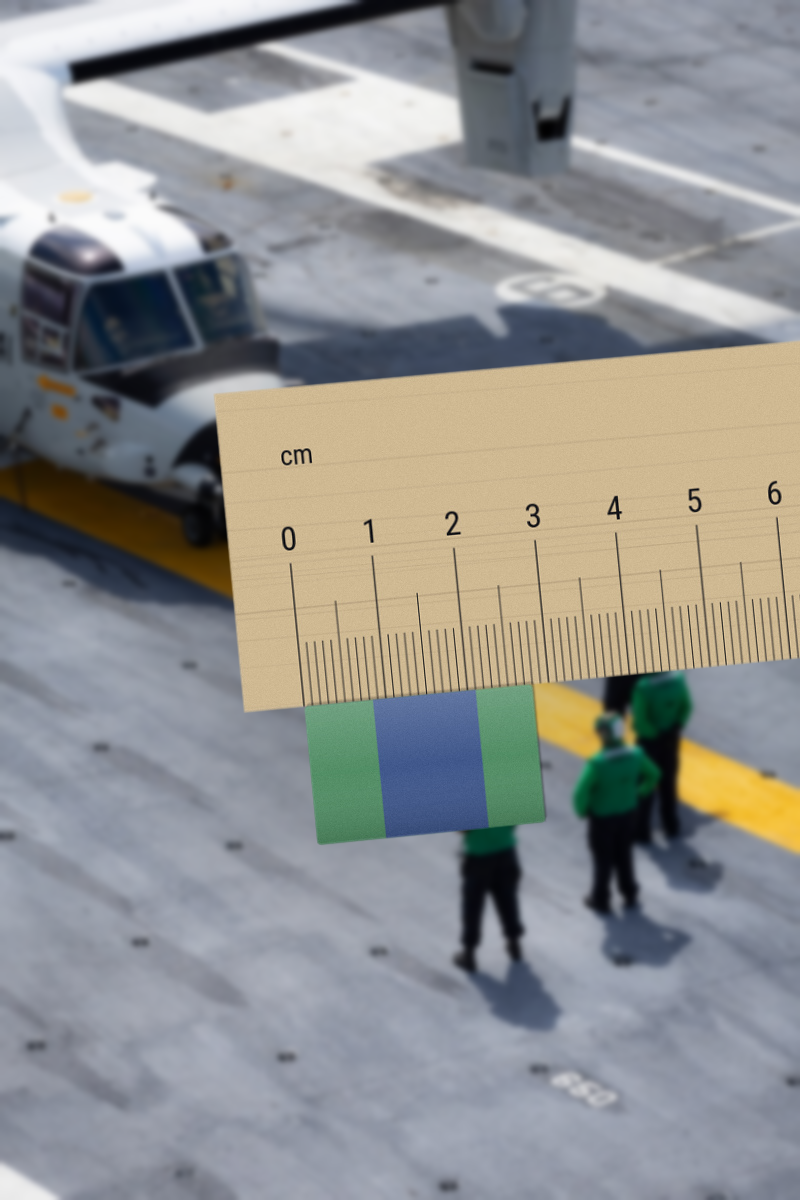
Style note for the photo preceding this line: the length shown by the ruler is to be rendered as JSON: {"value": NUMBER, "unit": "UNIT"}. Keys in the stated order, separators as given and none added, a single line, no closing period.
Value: {"value": 2.8, "unit": "cm"}
